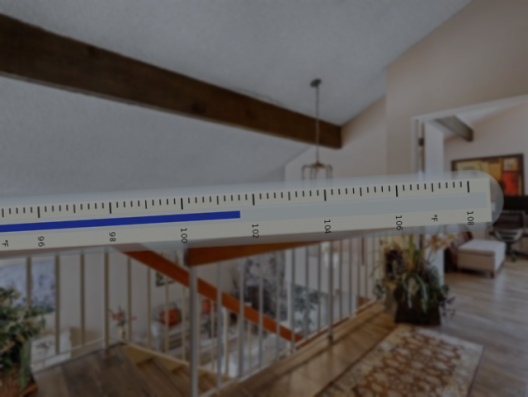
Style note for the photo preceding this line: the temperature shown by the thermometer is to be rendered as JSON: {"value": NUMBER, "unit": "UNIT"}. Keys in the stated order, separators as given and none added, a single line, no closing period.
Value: {"value": 101.6, "unit": "°F"}
